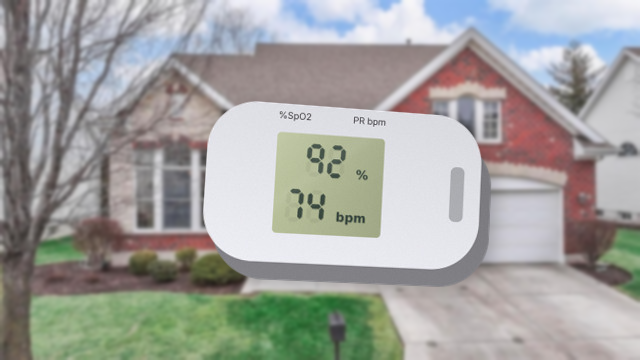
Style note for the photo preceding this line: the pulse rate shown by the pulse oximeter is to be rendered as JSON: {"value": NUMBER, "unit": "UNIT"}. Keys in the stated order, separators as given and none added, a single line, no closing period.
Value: {"value": 74, "unit": "bpm"}
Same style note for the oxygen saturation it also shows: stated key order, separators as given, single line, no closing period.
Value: {"value": 92, "unit": "%"}
